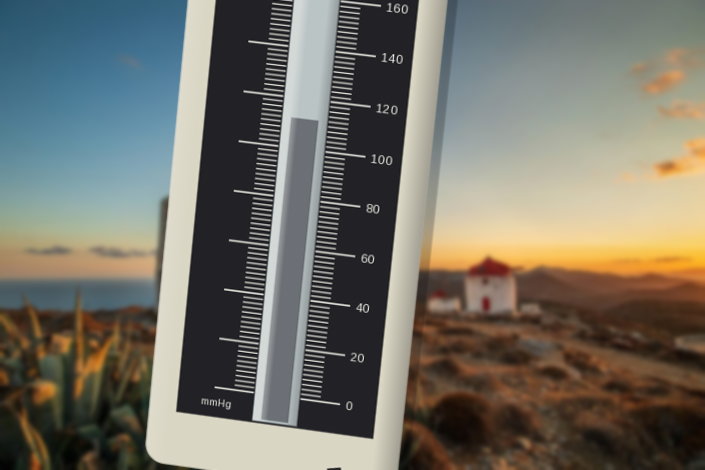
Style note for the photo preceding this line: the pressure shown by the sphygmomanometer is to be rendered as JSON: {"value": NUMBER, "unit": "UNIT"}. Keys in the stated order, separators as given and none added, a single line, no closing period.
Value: {"value": 112, "unit": "mmHg"}
